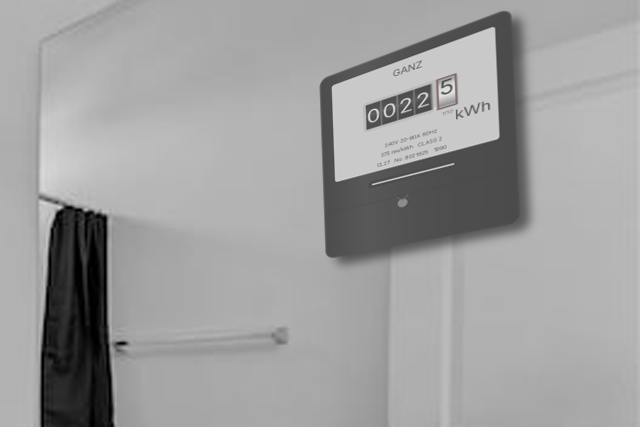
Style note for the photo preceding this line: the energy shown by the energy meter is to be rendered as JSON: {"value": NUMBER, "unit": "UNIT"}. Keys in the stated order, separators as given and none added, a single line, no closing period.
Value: {"value": 22.5, "unit": "kWh"}
